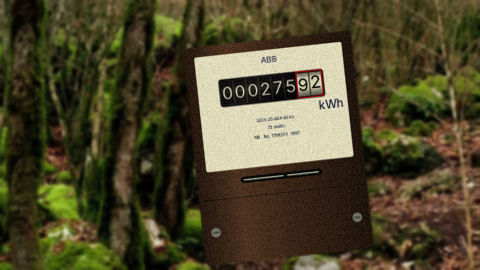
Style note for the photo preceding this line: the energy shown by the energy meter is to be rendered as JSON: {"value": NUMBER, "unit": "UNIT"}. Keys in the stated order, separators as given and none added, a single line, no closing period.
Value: {"value": 275.92, "unit": "kWh"}
